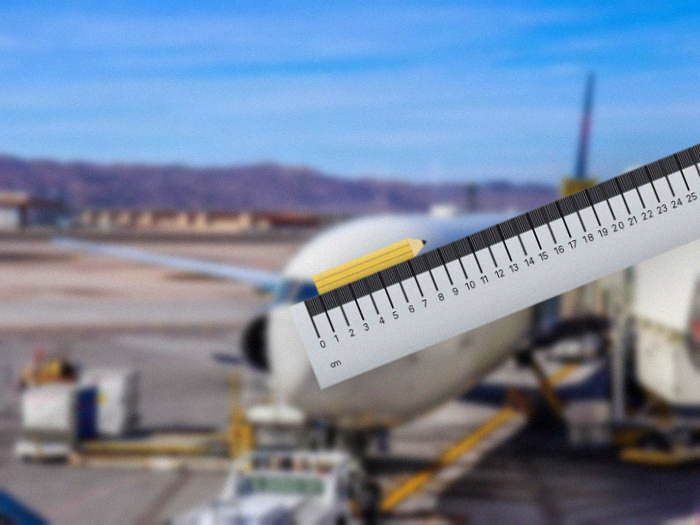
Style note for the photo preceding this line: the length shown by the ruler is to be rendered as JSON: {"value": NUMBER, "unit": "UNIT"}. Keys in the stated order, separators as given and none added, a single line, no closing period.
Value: {"value": 7.5, "unit": "cm"}
